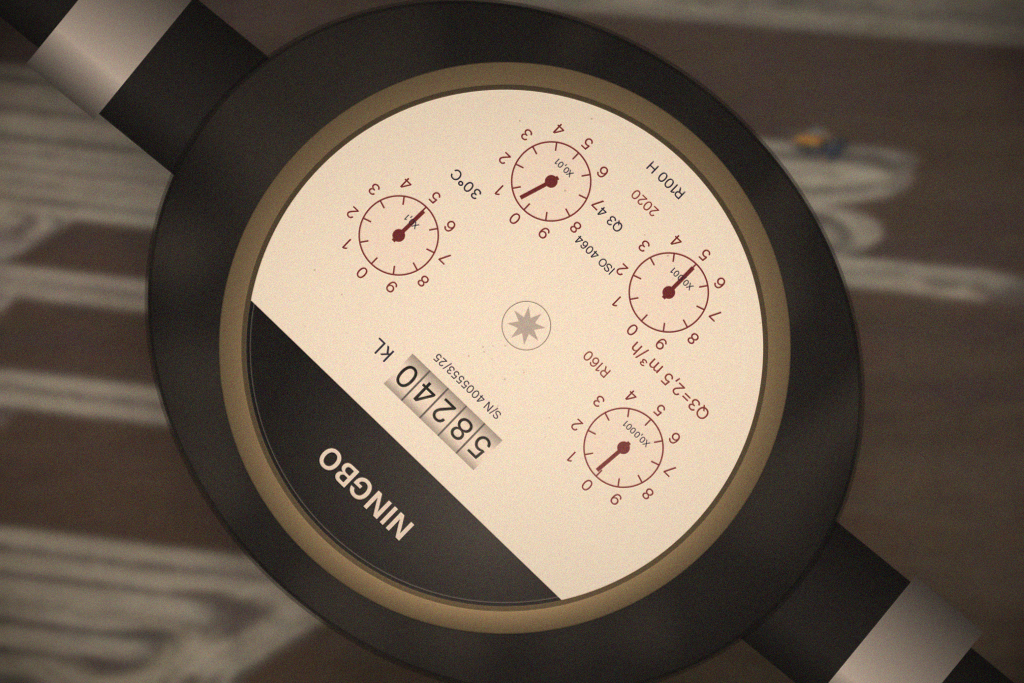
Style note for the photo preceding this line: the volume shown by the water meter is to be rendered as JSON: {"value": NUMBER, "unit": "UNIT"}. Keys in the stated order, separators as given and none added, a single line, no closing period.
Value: {"value": 58240.5050, "unit": "kL"}
